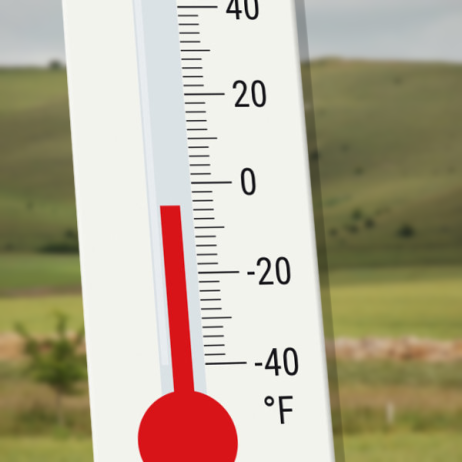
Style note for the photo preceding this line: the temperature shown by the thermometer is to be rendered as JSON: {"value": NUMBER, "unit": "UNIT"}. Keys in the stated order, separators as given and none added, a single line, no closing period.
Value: {"value": -5, "unit": "°F"}
